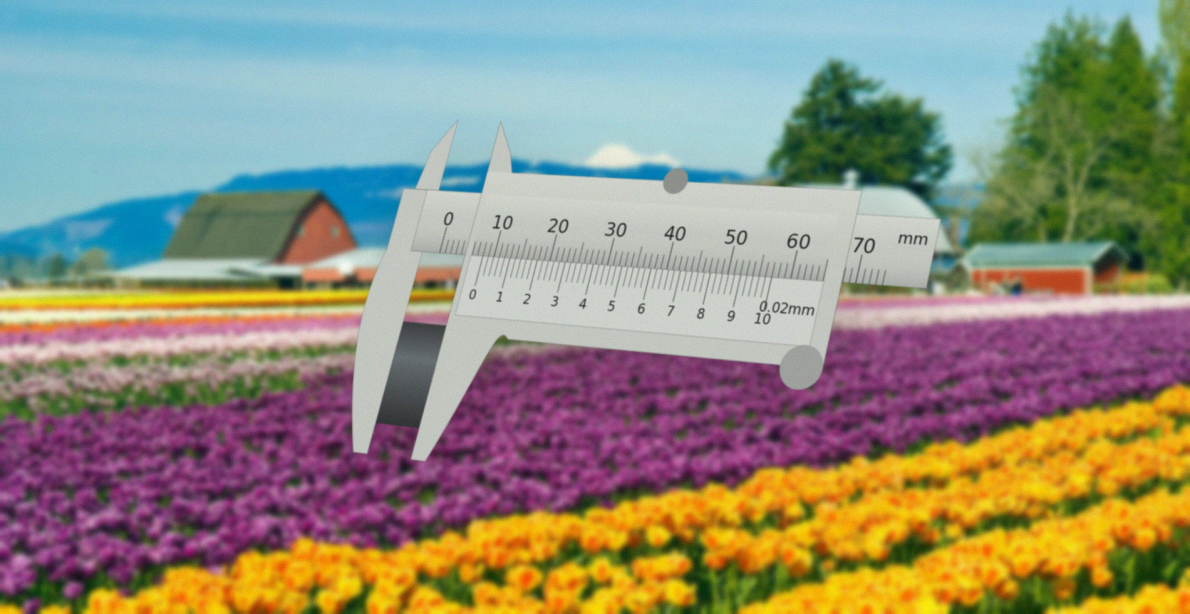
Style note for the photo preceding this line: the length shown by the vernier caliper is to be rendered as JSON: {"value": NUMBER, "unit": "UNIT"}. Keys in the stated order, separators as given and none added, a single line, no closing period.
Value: {"value": 8.0, "unit": "mm"}
